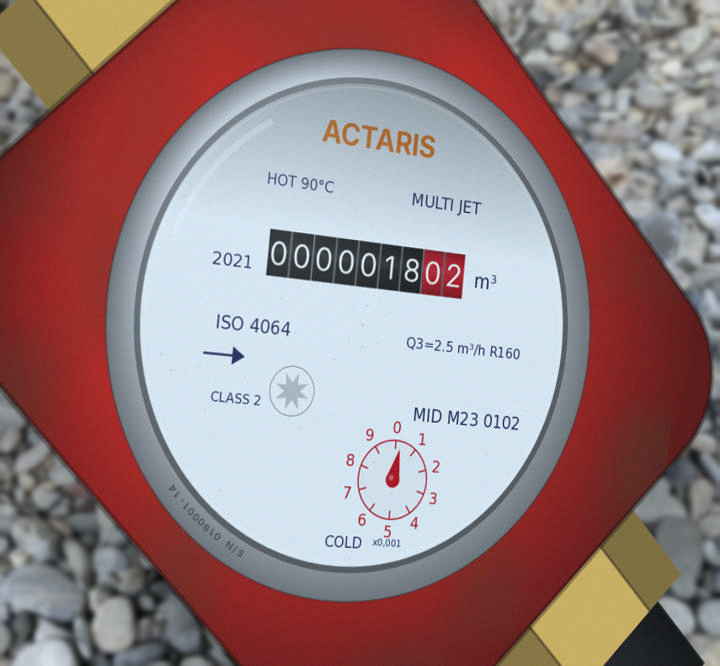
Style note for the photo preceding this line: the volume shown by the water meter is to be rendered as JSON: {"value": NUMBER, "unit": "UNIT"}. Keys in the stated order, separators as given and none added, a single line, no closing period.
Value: {"value": 18.020, "unit": "m³"}
